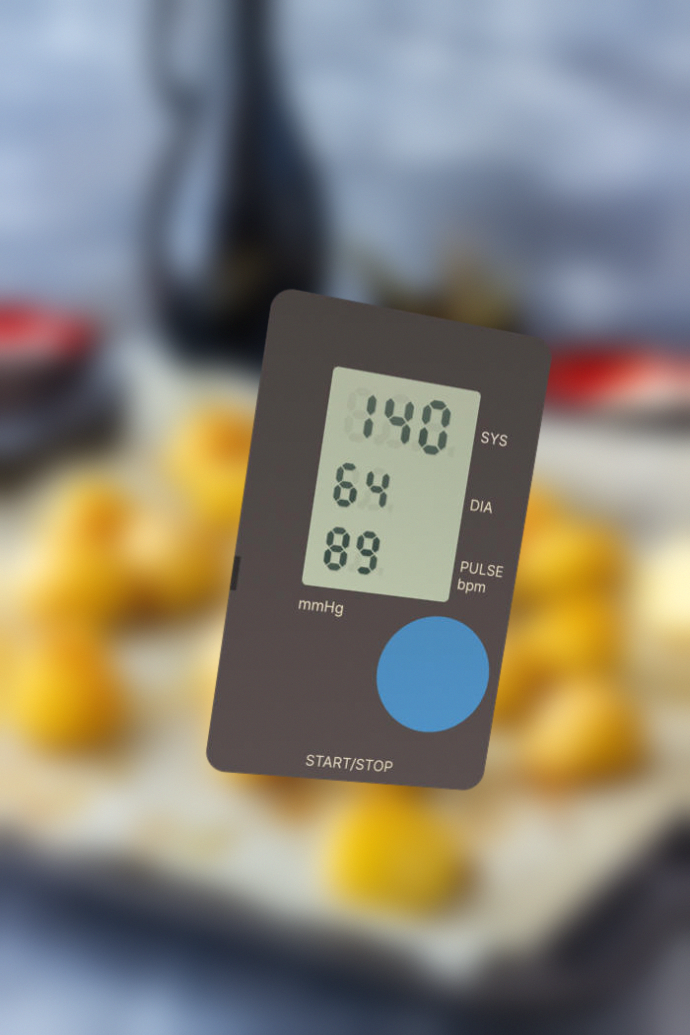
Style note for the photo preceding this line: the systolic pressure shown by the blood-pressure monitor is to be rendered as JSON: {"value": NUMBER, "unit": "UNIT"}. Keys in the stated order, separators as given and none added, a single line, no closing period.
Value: {"value": 140, "unit": "mmHg"}
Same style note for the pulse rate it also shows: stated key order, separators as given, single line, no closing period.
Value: {"value": 89, "unit": "bpm"}
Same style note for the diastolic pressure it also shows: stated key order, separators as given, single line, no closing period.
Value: {"value": 64, "unit": "mmHg"}
